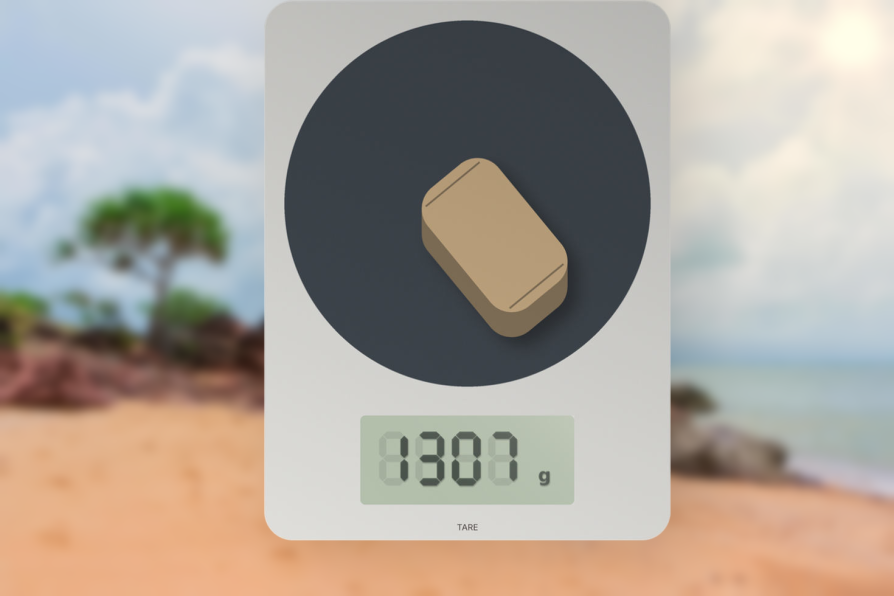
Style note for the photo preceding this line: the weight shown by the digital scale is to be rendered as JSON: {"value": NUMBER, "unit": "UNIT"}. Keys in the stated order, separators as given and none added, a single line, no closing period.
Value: {"value": 1307, "unit": "g"}
